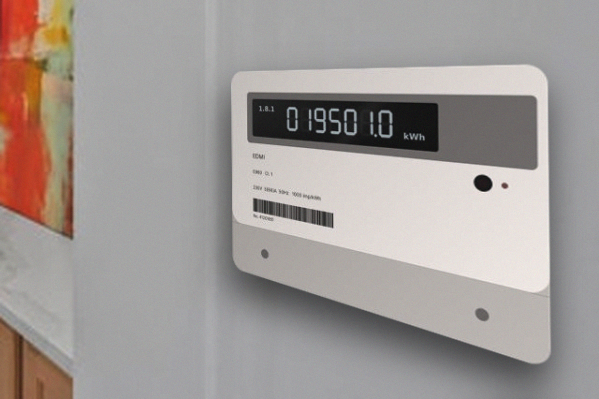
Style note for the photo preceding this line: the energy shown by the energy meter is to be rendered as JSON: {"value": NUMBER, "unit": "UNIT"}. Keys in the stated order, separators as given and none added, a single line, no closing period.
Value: {"value": 19501.0, "unit": "kWh"}
